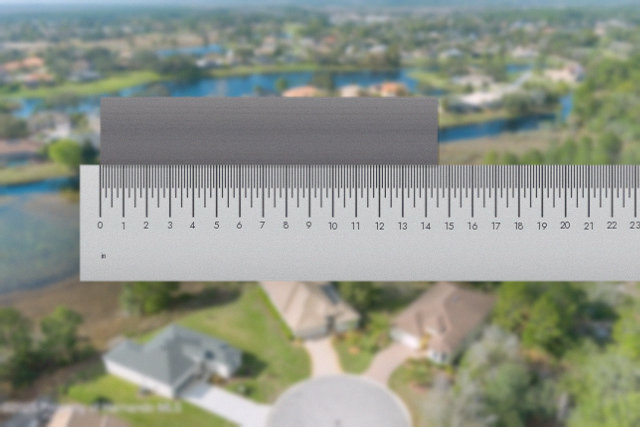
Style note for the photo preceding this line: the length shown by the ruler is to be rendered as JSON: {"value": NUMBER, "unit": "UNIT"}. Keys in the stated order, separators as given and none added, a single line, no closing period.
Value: {"value": 14.5, "unit": "in"}
